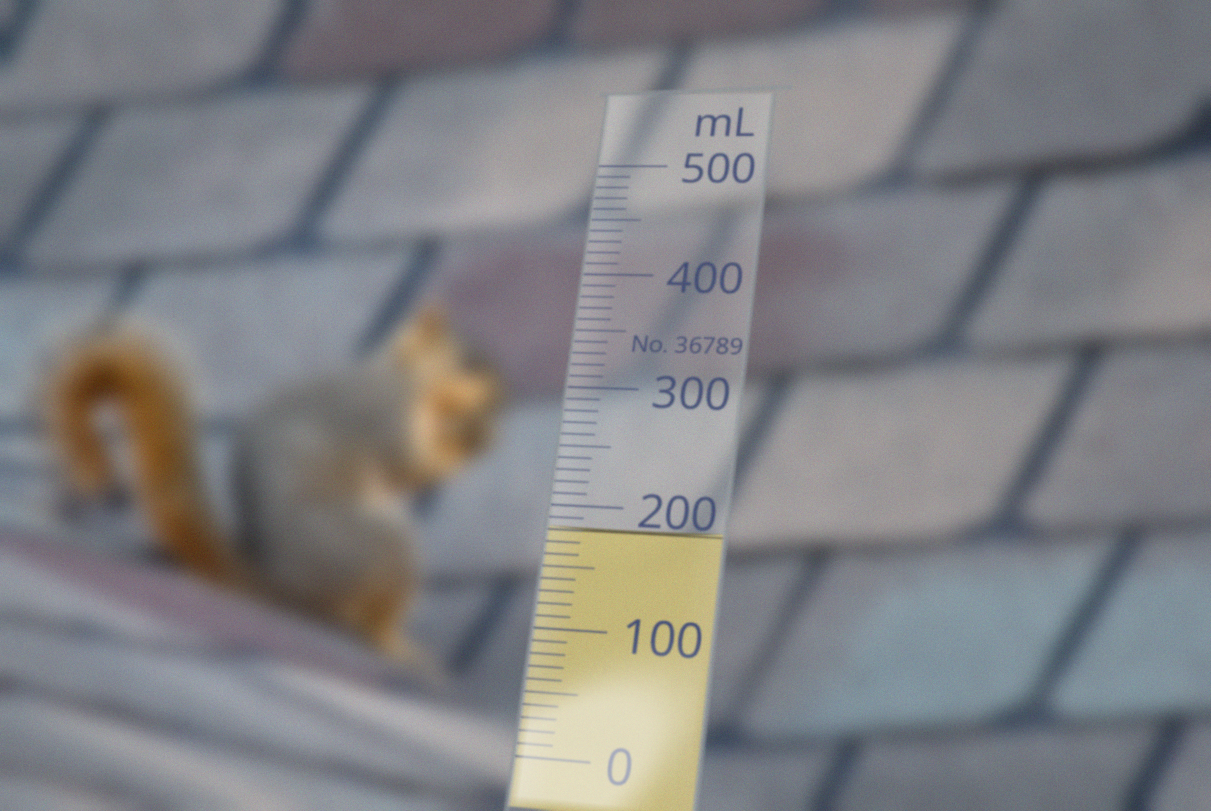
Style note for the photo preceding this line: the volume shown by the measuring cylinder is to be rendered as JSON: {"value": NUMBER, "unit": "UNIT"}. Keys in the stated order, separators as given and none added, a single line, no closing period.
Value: {"value": 180, "unit": "mL"}
